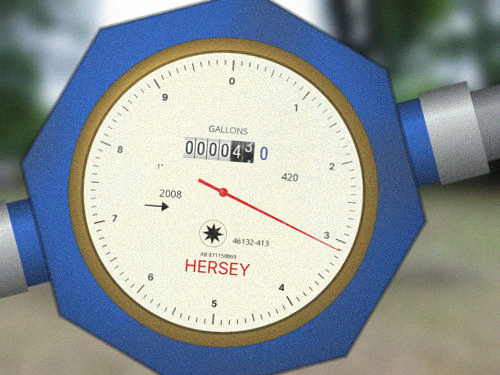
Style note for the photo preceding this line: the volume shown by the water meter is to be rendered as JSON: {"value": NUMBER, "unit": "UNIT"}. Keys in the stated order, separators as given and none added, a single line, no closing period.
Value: {"value": 433.1, "unit": "gal"}
